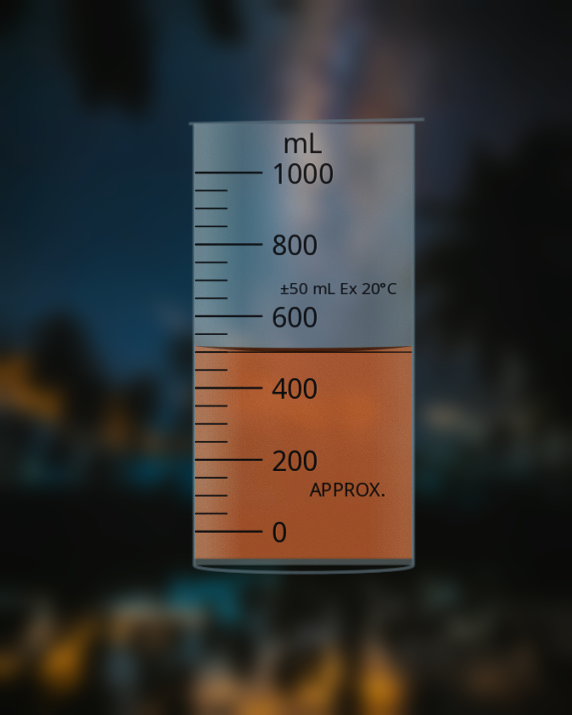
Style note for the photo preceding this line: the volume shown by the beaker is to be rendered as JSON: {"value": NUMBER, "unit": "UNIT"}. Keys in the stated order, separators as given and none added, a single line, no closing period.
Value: {"value": 500, "unit": "mL"}
